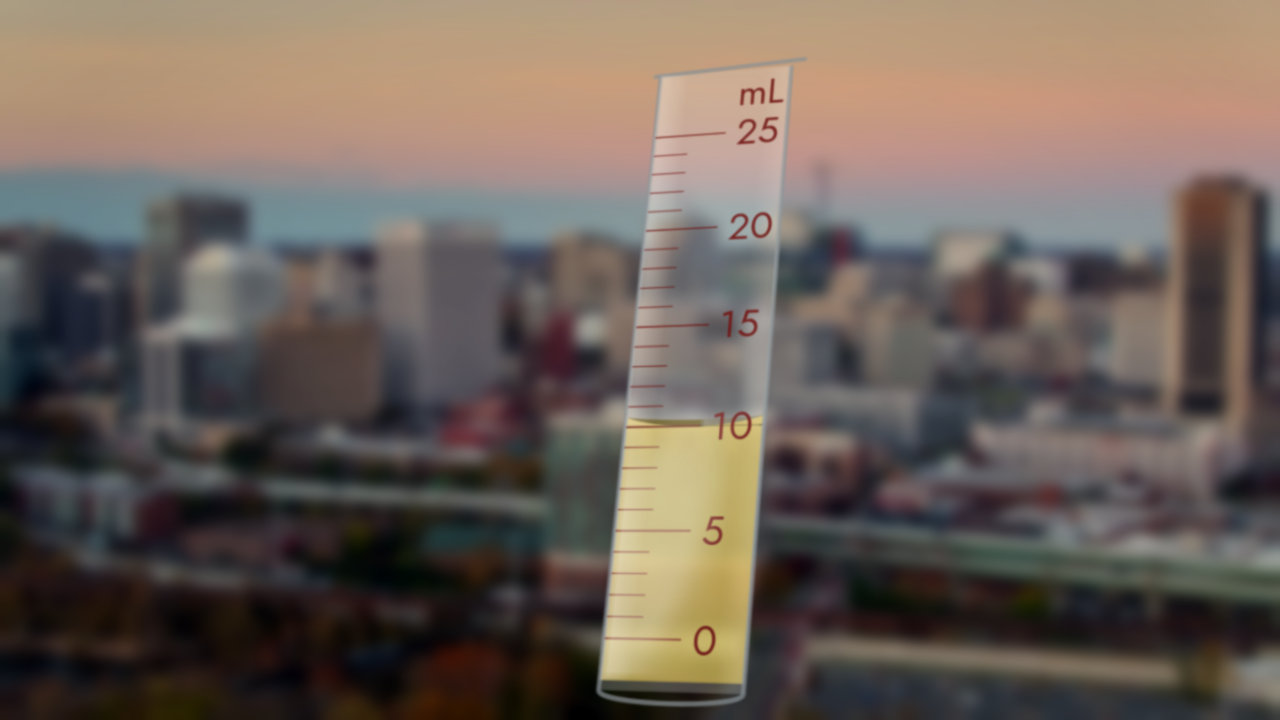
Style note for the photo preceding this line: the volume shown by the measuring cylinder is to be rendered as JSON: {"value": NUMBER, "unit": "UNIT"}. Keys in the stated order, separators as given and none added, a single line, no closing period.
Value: {"value": 10, "unit": "mL"}
